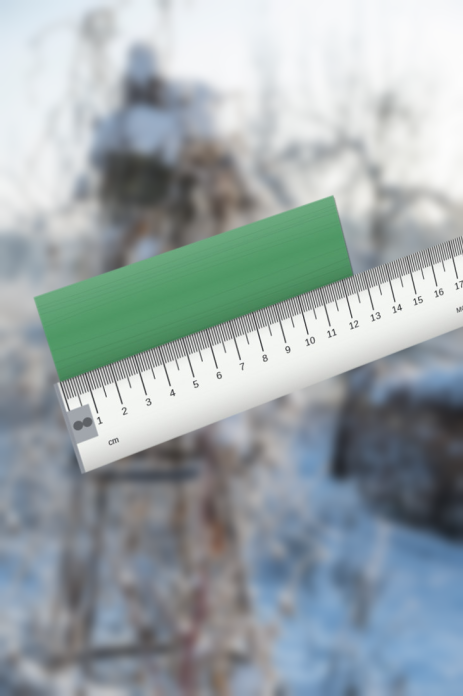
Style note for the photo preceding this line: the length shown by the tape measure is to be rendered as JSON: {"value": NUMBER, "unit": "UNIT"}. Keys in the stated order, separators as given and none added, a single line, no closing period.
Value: {"value": 12.5, "unit": "cm"}
